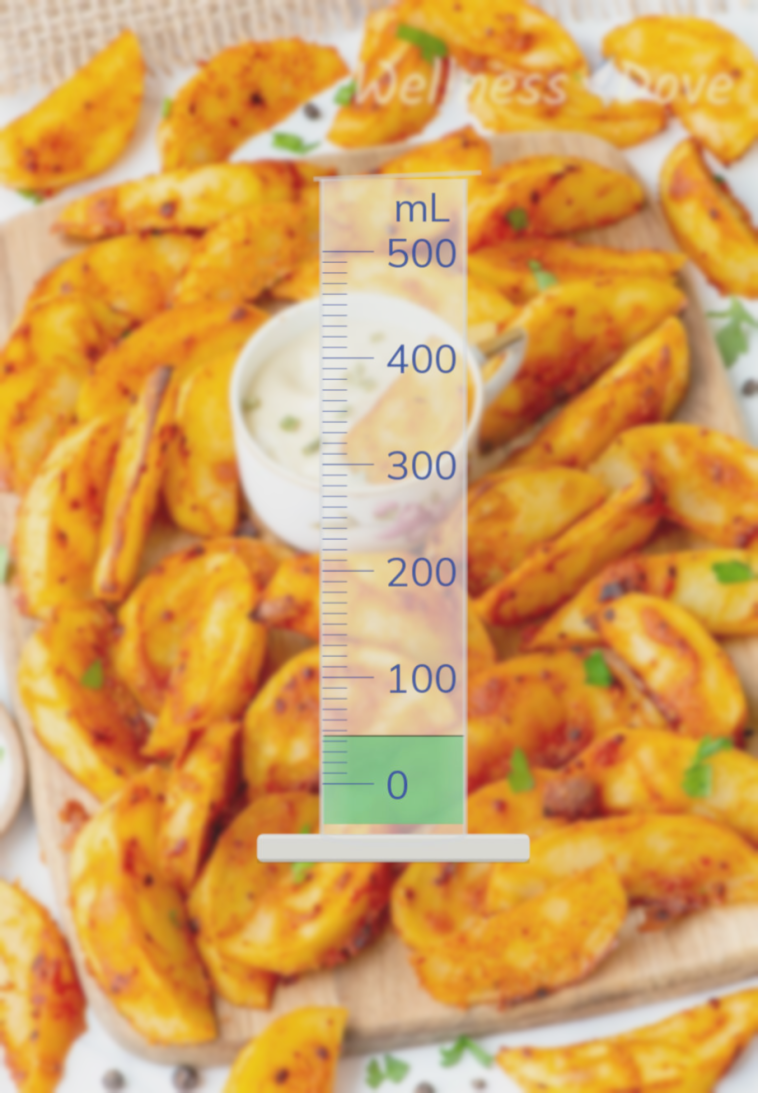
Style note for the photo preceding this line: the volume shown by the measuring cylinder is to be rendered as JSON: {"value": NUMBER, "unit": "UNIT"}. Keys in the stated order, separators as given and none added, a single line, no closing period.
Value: {"value": 45, "unit": "mL"}
